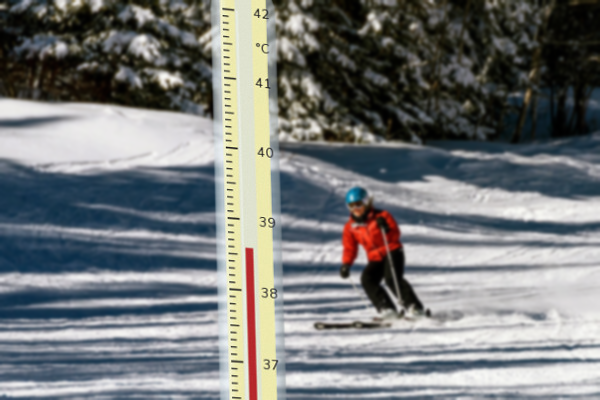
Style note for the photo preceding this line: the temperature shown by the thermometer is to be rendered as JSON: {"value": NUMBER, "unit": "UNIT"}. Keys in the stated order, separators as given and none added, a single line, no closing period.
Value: {"value": 38.6, "unit": "°C"}
